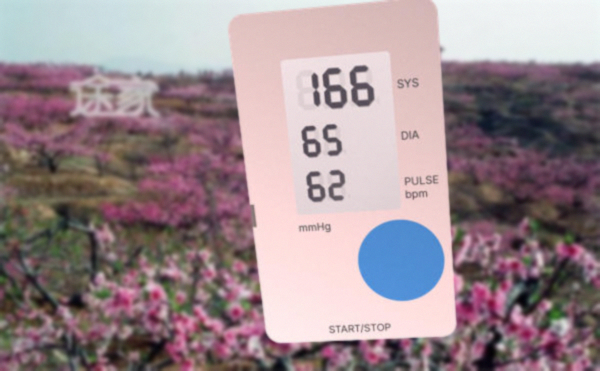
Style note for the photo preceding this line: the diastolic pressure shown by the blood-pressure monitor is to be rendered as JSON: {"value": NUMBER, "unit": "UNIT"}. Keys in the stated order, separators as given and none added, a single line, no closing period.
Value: {"value": 65, "unit": "mmHg"}
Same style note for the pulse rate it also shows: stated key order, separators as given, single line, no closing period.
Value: {"value": 62, "unit": "bpm"}
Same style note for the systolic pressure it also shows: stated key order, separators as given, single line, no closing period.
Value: {"value": 166, "unit": "mmHg"}
